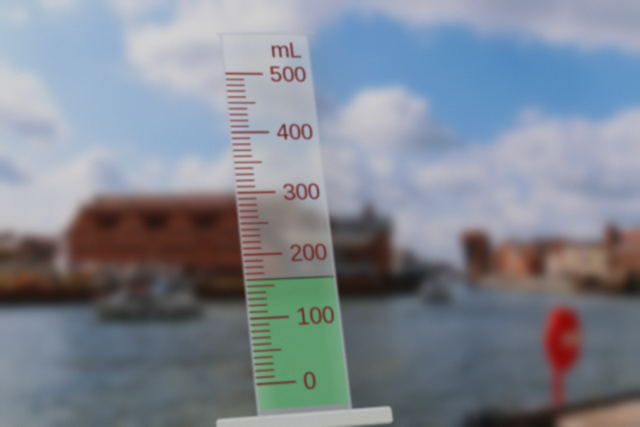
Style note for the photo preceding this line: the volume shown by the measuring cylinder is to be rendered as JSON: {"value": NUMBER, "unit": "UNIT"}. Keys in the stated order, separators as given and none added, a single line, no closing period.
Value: {"value": 160, "unit": "mL"}
